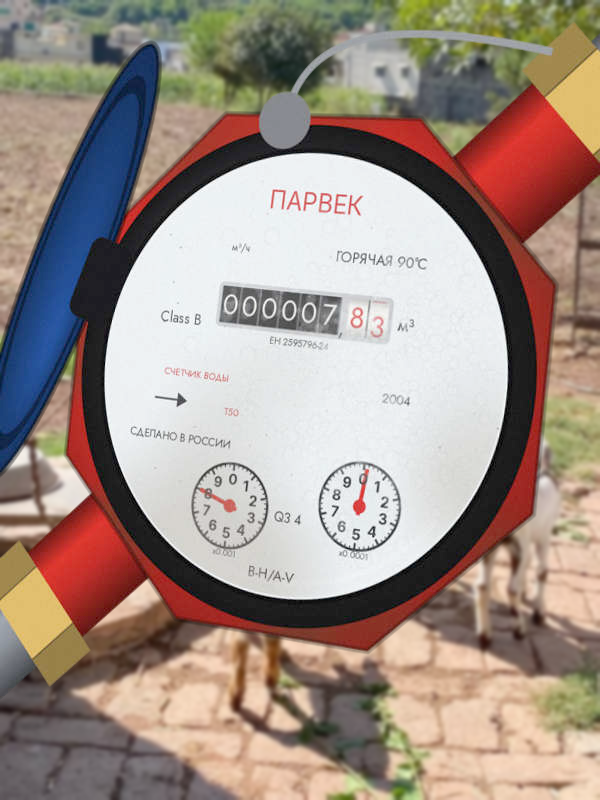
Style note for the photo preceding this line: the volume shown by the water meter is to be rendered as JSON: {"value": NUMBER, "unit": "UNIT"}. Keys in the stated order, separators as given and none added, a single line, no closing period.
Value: {"value": 7.8280, "unit": "m³"}
